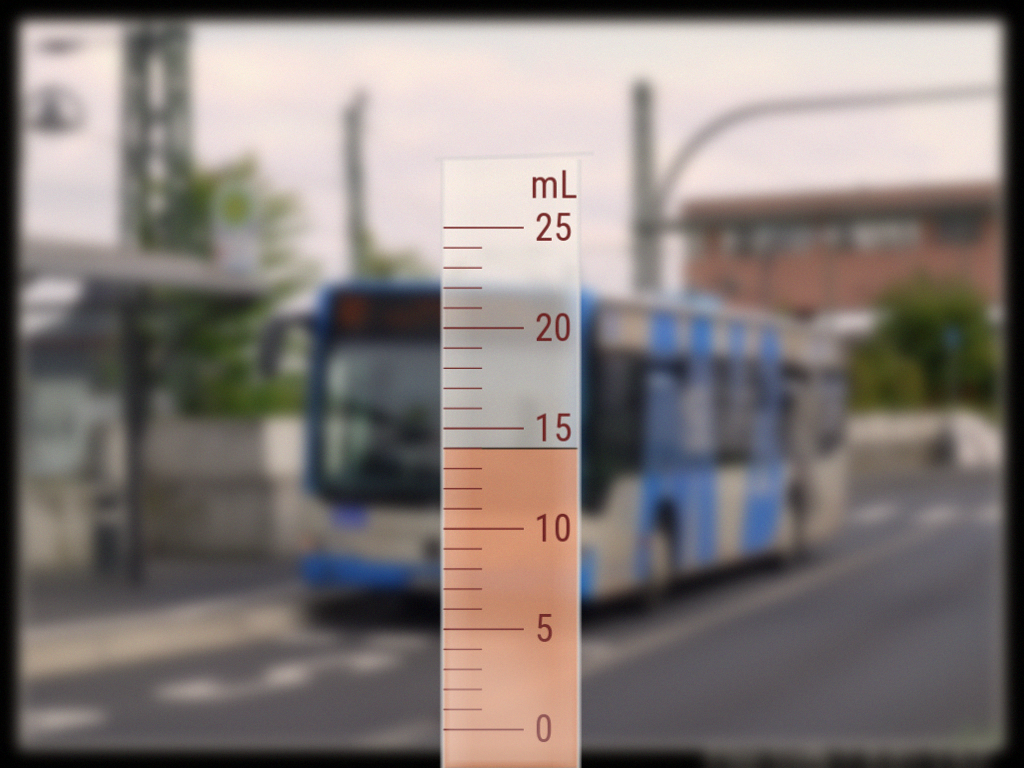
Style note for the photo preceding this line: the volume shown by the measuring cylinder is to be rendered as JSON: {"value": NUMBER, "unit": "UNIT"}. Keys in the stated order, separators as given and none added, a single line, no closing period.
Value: {"value": 14, "unit": "mL"}
